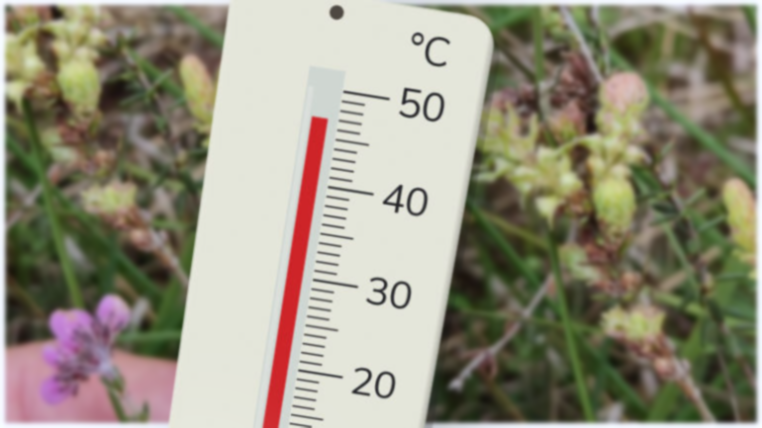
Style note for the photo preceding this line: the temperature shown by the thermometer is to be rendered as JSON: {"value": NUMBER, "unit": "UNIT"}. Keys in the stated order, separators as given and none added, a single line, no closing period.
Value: {"value": 47, "unit": "°C"}
